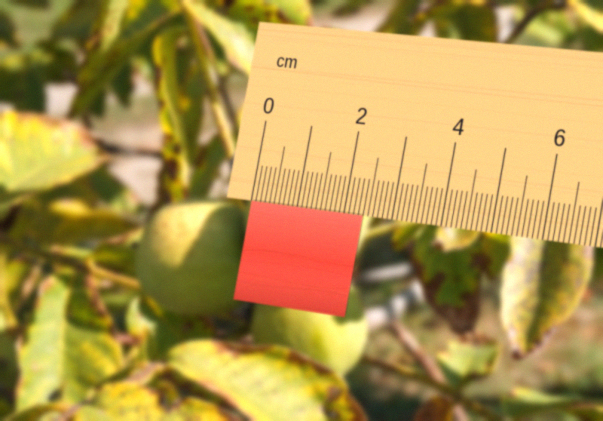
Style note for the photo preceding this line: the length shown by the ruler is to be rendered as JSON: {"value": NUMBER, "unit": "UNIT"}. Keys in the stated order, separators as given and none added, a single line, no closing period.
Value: {"value": 2.4, "unit": "cm"}
